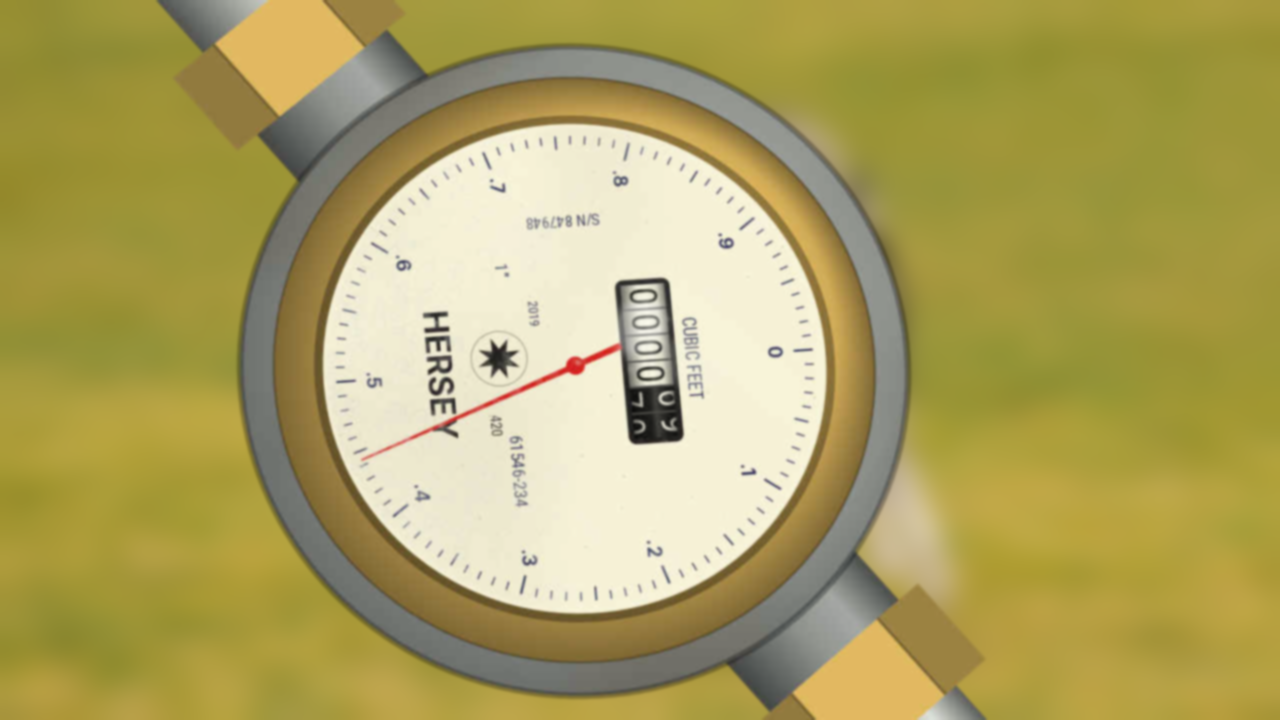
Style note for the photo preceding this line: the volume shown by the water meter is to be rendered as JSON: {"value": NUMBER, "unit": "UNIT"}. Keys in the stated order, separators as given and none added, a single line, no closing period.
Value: {"value": 69.44, "unit": "ft³"}
